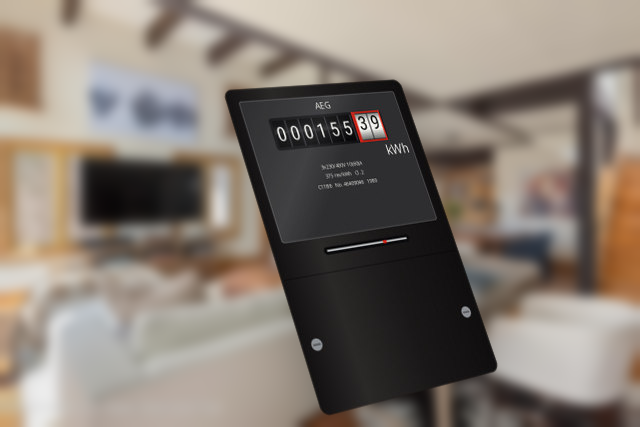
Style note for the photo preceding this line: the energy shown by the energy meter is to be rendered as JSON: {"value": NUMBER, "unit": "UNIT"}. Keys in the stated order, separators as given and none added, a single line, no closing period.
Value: {"value": 155.39, "unit": "kWh"}
